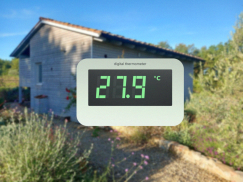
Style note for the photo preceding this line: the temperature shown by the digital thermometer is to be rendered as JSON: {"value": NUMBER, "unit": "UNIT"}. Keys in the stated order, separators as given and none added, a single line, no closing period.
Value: {"value": 27.9, "unit": "°C"}
